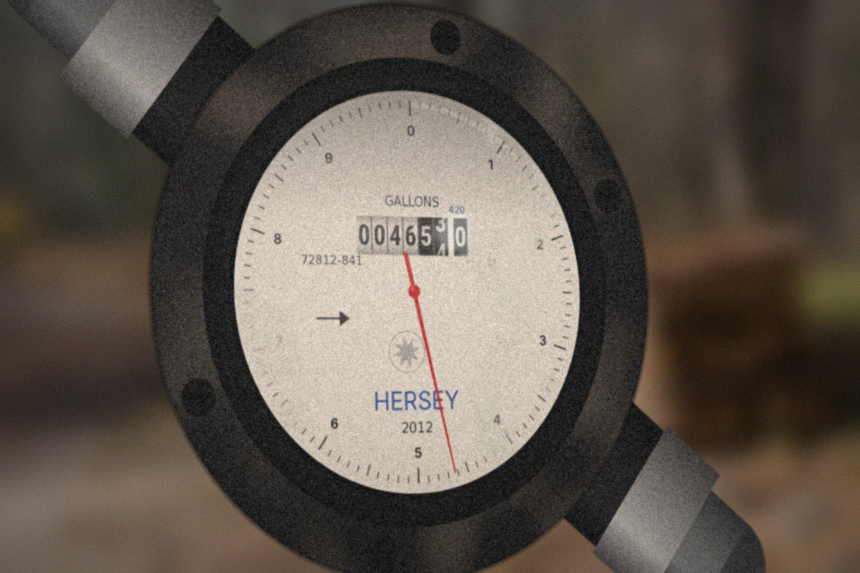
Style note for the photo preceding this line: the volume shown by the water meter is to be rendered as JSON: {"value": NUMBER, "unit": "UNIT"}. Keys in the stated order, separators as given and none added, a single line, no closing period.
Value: {"value": 46534.6, "unit": "gal"}
